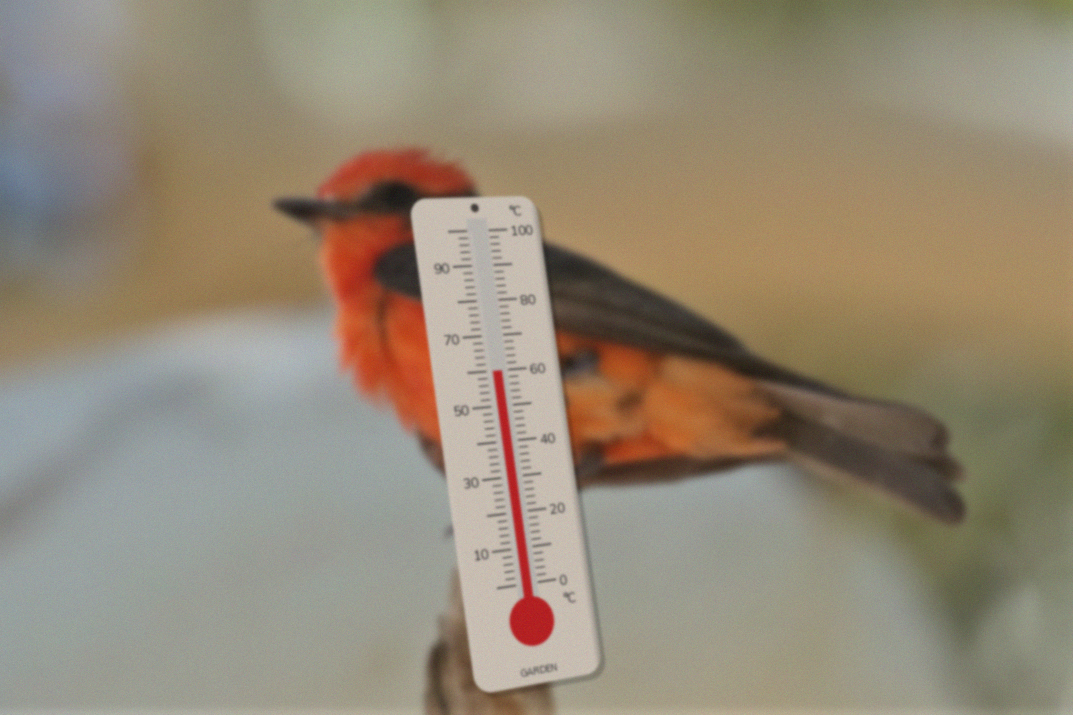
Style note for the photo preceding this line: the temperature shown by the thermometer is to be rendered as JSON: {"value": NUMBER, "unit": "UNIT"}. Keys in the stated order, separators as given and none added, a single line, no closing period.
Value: {"value": 60, "unit": "°C"}
